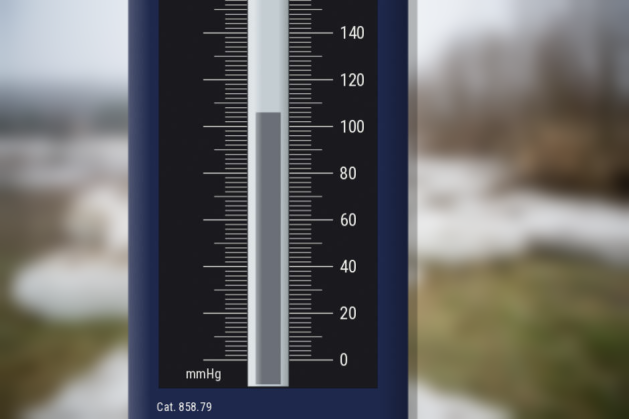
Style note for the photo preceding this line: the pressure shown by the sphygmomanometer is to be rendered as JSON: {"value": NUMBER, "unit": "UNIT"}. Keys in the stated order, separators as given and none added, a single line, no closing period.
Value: {"value": 106, "unit": "mmHg"}
